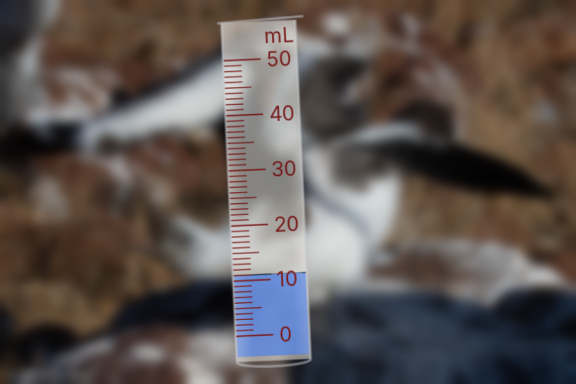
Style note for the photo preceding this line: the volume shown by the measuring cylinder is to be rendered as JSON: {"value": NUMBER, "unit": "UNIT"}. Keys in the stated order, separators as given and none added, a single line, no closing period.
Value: {"value": 11, "unit": "mL"}
